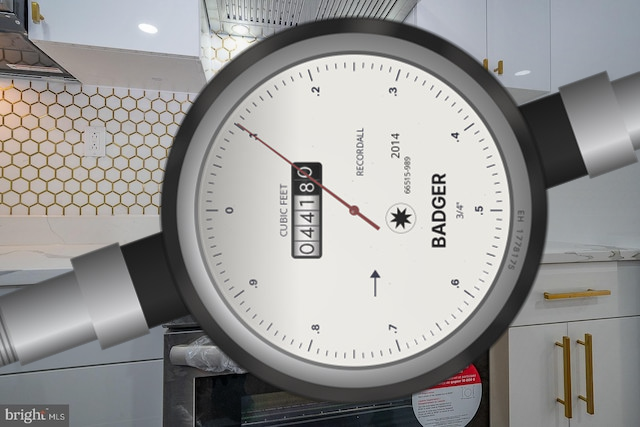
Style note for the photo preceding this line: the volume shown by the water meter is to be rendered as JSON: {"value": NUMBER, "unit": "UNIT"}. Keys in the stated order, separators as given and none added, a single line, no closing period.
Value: {"value": 44180.10, "unit": "ft³"}
